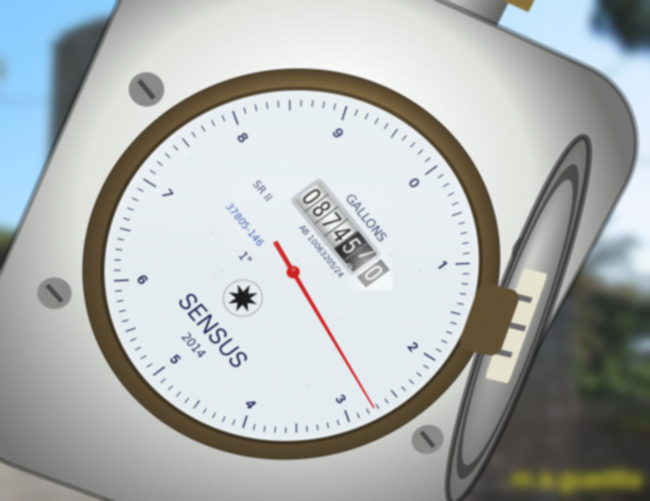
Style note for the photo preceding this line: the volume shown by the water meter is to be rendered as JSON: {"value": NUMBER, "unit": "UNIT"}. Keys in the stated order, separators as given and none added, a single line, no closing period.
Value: {"value": 874572.7, "unit": "gal"}
